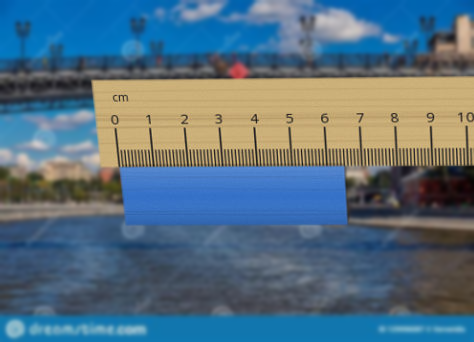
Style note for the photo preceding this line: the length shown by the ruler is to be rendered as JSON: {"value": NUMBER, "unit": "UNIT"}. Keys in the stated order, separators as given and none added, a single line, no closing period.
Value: {"value": 6.5, "unit": "cm"}
